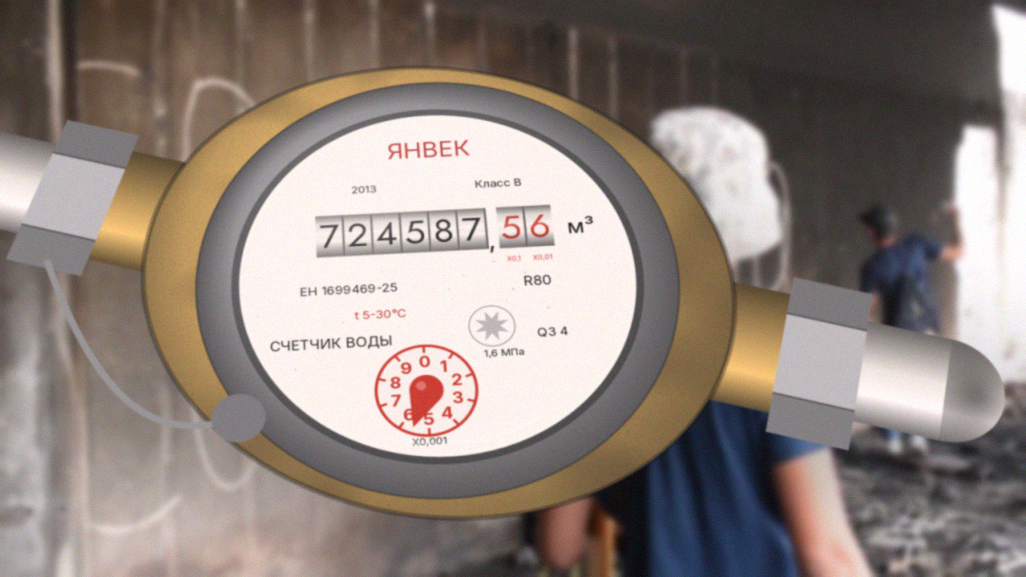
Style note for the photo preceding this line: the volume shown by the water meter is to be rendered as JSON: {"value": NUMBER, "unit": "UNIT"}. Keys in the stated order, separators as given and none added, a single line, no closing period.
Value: {"value": 724587.565, "unit": "m³"}
